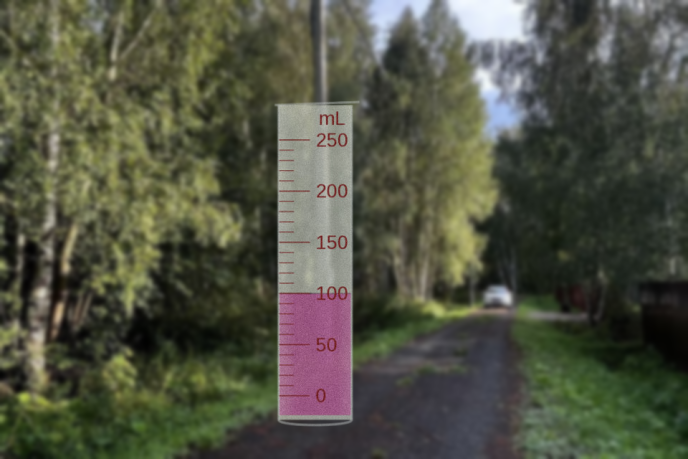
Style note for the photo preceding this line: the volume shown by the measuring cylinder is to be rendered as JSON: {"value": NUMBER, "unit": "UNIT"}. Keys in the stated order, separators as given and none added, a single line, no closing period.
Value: {"value": 100, "unit": "mL"}
